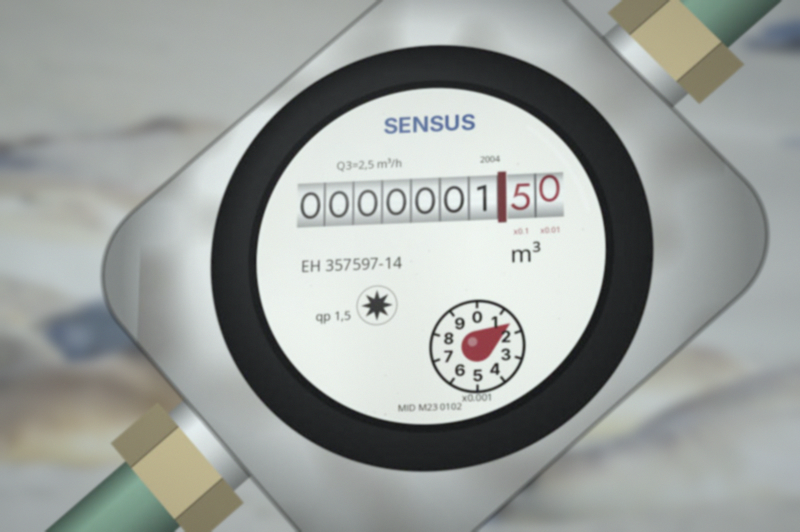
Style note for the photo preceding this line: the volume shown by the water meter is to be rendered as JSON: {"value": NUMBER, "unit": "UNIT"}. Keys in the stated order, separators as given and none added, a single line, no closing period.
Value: {"value": 1.501, "unit": "m³"}
